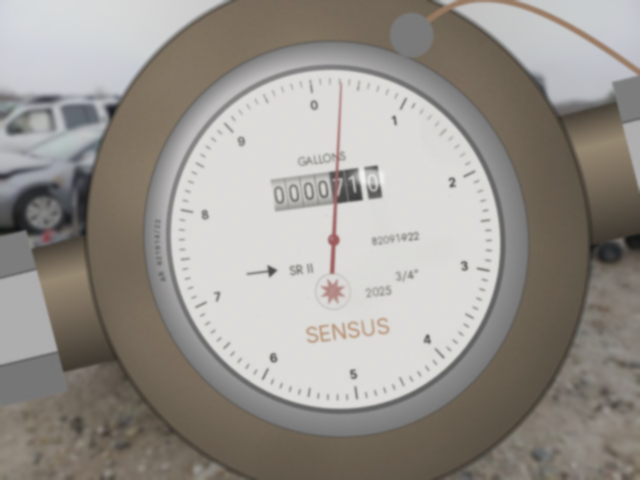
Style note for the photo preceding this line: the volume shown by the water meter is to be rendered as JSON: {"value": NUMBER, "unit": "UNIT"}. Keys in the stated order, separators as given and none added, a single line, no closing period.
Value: {"value": 710.3, "unit": "gal"}
